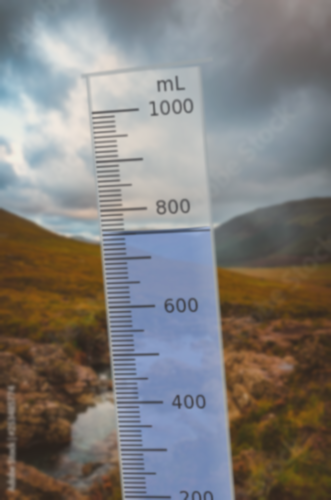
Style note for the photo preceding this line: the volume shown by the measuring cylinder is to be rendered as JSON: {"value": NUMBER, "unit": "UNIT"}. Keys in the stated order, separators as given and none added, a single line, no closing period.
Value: {"value": 750, "unit": "mL"}
